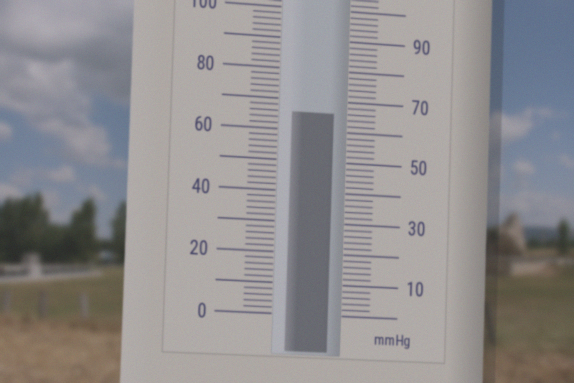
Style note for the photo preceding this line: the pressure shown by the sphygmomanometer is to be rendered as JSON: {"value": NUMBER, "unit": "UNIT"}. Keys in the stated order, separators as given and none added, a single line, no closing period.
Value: {"value": 66, "unit": "mmHg"}
